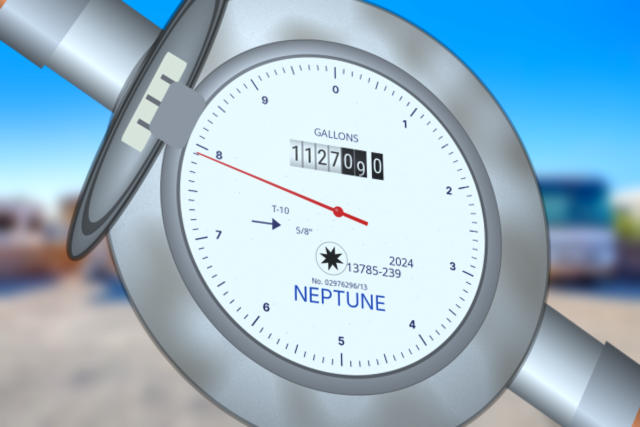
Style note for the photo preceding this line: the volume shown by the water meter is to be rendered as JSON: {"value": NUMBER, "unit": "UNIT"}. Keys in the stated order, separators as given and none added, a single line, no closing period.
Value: {"value": 1127087.9, "unit": "gal"}
